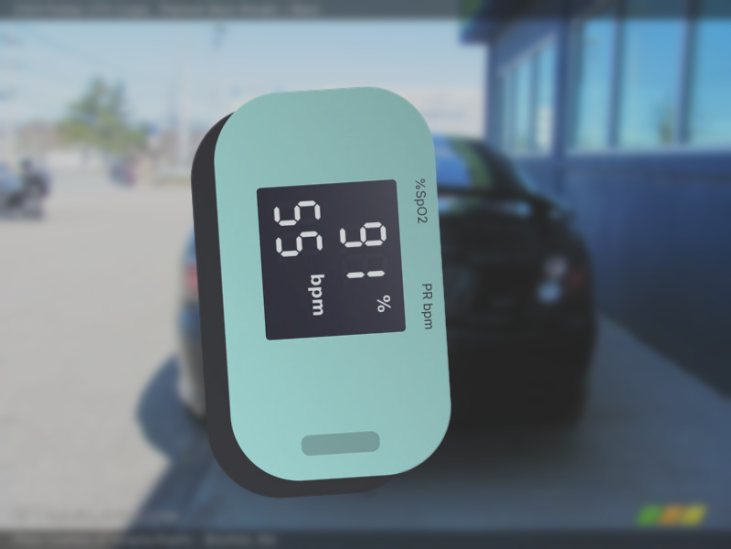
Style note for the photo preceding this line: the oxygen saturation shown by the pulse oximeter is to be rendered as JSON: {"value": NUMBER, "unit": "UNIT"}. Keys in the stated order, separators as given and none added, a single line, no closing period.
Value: {"value": 91, "unit": "%"}
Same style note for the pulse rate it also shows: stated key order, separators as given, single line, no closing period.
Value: {"value": 55, "unit": "bpm"}
